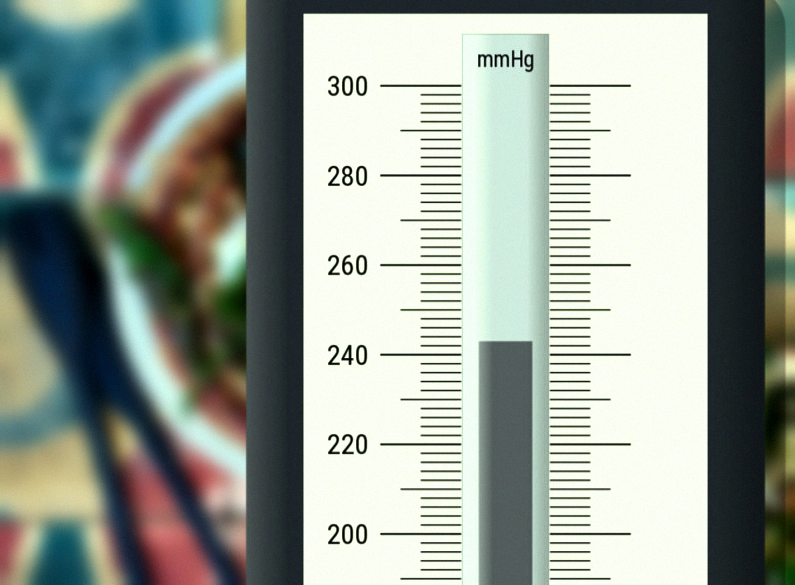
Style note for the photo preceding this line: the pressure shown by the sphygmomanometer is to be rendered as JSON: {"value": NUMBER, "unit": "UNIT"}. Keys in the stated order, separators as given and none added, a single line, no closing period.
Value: {"value": 243, "unit": "mmHg"}
